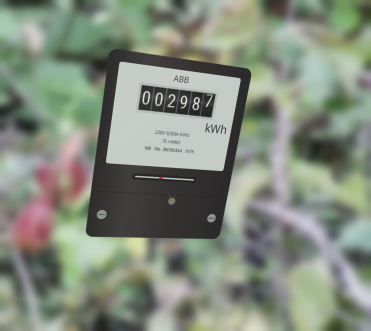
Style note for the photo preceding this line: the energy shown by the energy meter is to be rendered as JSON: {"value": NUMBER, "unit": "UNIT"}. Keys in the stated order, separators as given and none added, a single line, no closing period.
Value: {"value": 2987, "unit": "kWh"}
